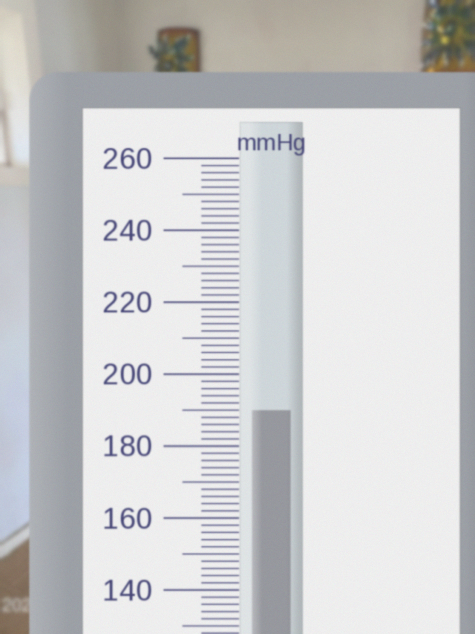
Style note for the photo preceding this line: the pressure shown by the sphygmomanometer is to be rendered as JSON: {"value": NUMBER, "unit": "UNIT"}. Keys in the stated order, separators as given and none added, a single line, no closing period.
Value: {"value": 190, "unit": "mmHg"}
